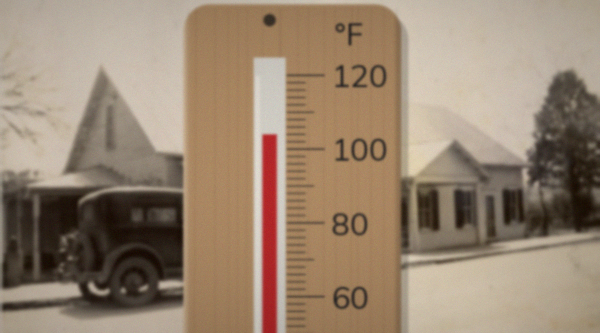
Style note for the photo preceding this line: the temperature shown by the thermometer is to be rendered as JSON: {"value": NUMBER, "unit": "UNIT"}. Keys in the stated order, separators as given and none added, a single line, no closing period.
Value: {"value": 104, "unit": "°F"}
